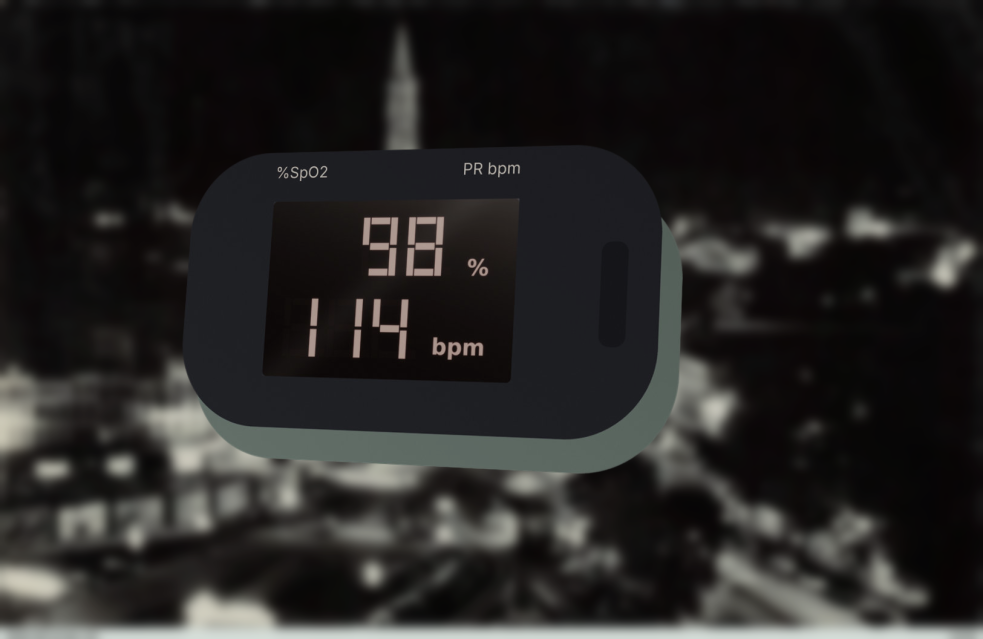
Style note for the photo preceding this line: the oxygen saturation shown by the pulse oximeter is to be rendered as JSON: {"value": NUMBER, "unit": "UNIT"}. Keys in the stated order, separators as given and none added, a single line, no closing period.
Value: {"value": 98, "unit": "%"}
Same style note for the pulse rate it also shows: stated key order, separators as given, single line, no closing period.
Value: {"value": 114, "unit": "bpm"}
